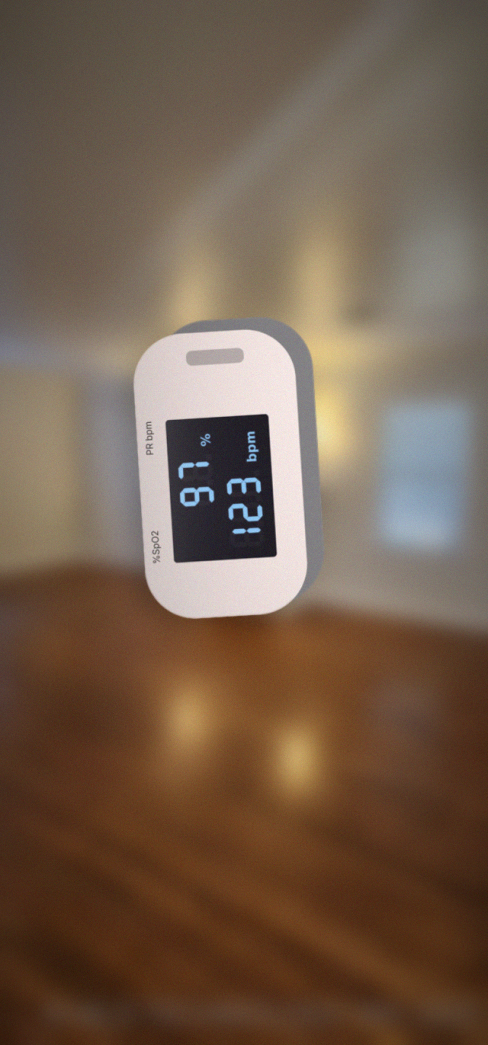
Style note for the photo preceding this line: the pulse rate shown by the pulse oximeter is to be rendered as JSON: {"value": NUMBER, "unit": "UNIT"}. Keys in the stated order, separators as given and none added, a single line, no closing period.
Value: {"value": 123, "unit": "bpm"}
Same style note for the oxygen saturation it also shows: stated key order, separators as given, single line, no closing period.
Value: {"value": 97, "unit": "%"}
